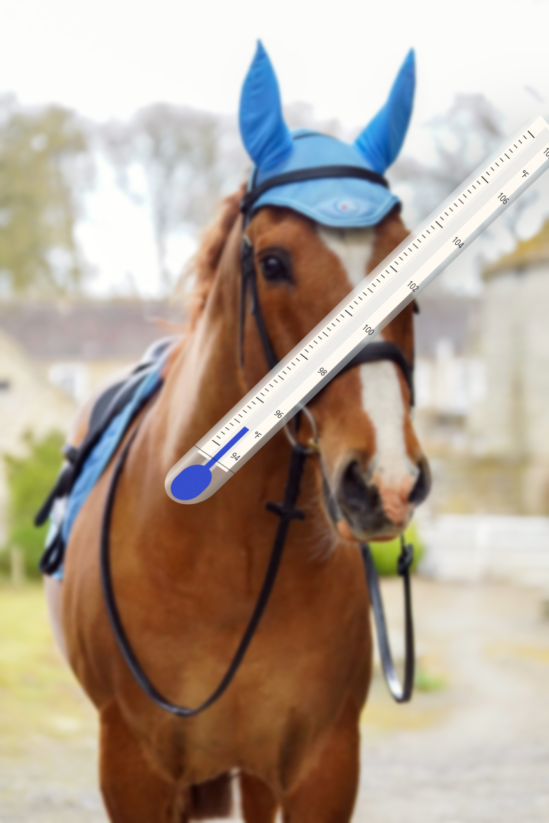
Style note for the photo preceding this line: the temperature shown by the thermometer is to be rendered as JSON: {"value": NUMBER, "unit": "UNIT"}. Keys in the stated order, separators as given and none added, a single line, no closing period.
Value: {"value": 95, "unit": "°F"}
